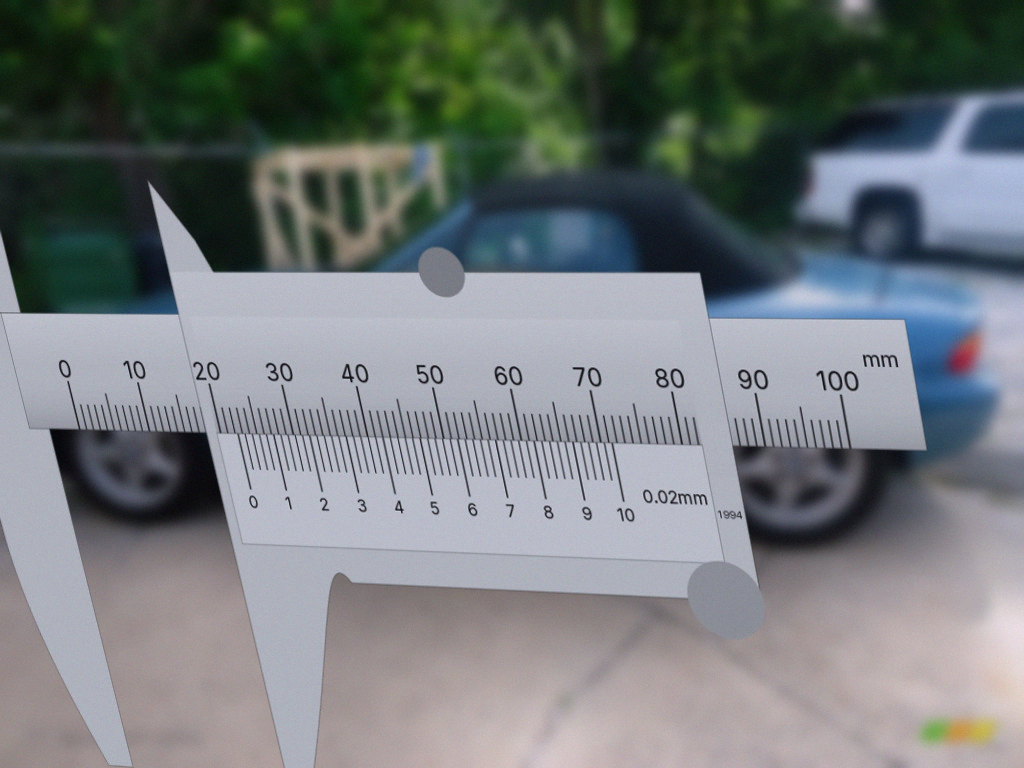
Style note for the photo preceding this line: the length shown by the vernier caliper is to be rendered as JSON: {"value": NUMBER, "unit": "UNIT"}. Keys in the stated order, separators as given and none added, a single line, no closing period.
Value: {"value": 22.4, "unit": "mm"}
